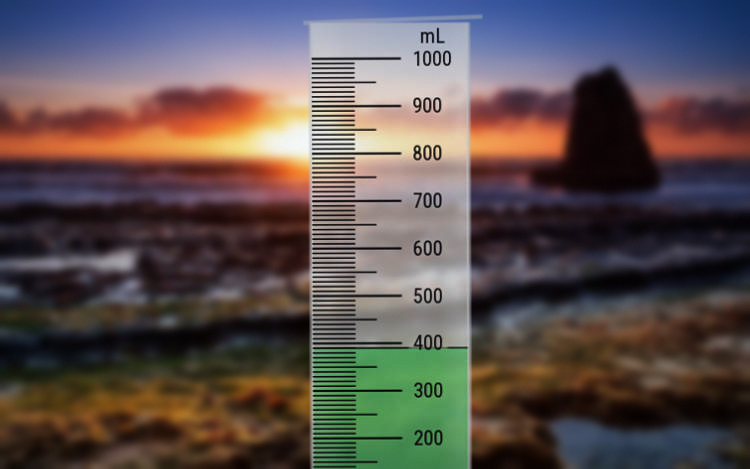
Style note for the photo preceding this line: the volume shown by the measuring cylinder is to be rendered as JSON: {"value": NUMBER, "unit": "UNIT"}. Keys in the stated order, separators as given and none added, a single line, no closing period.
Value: {"value": 390, "unit": "mL"}
